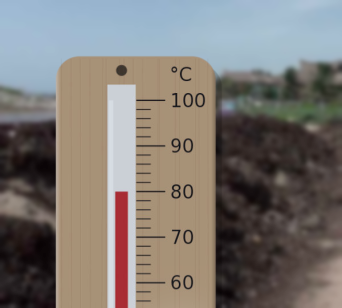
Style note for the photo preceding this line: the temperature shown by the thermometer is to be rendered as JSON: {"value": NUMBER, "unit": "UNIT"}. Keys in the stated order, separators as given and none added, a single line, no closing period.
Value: {"value": 80, "unit": "°C"}
